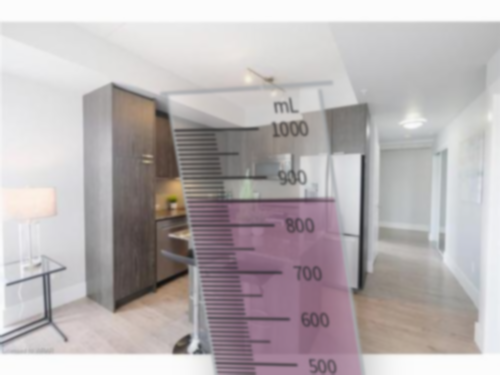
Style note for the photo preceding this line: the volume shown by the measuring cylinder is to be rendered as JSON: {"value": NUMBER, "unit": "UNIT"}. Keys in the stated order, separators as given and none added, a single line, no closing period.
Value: {"value": 850, "unit": "mL"}
